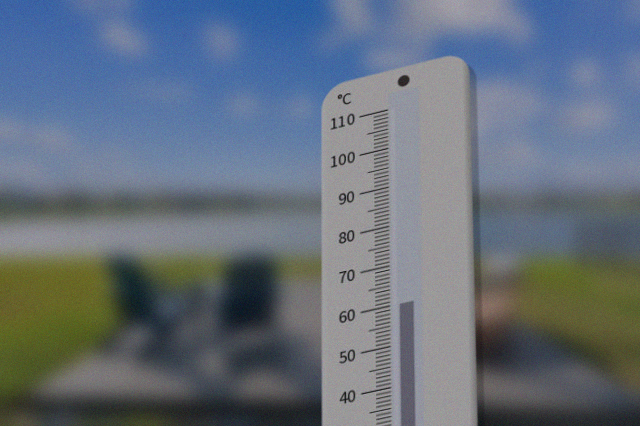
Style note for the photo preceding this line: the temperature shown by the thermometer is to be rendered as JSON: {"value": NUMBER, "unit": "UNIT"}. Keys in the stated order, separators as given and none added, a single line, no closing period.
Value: {"value": 60, "unit": "°C"}
